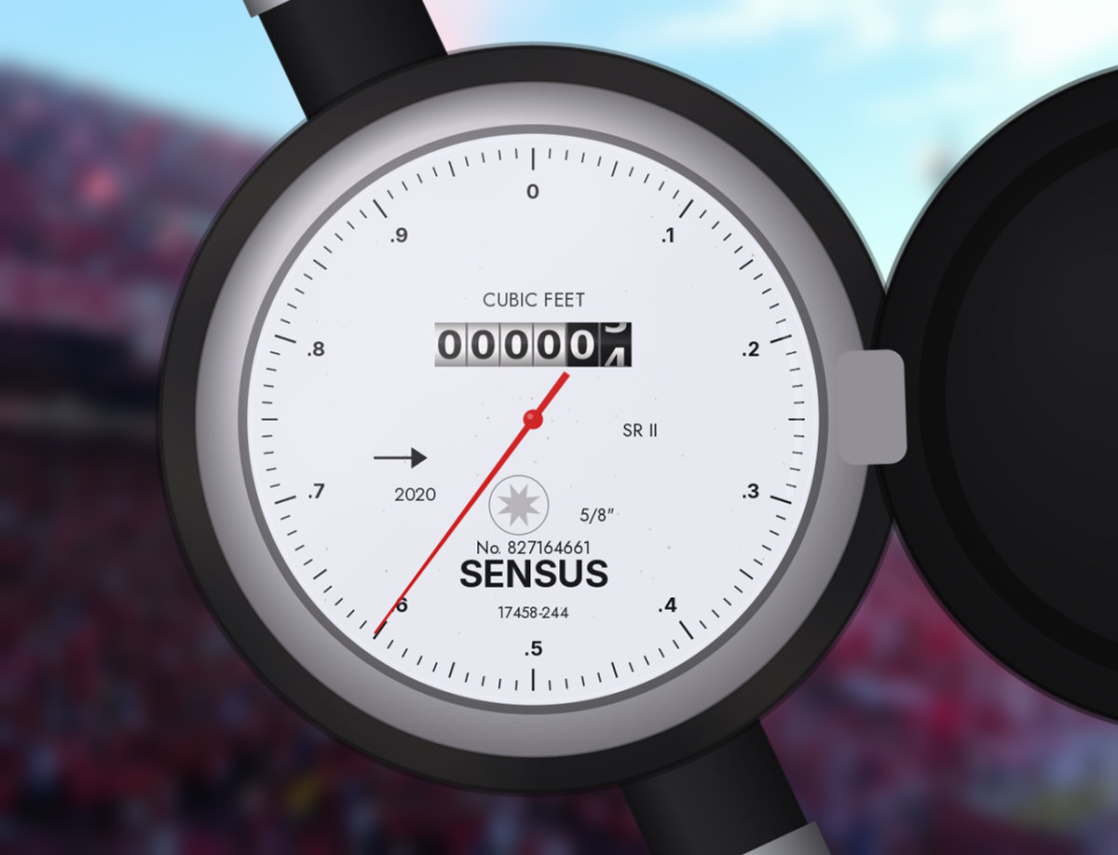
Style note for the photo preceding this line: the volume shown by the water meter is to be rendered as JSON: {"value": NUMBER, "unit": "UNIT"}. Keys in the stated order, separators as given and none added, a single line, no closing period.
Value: {"value": 3.60, "unit": "ft³"}
